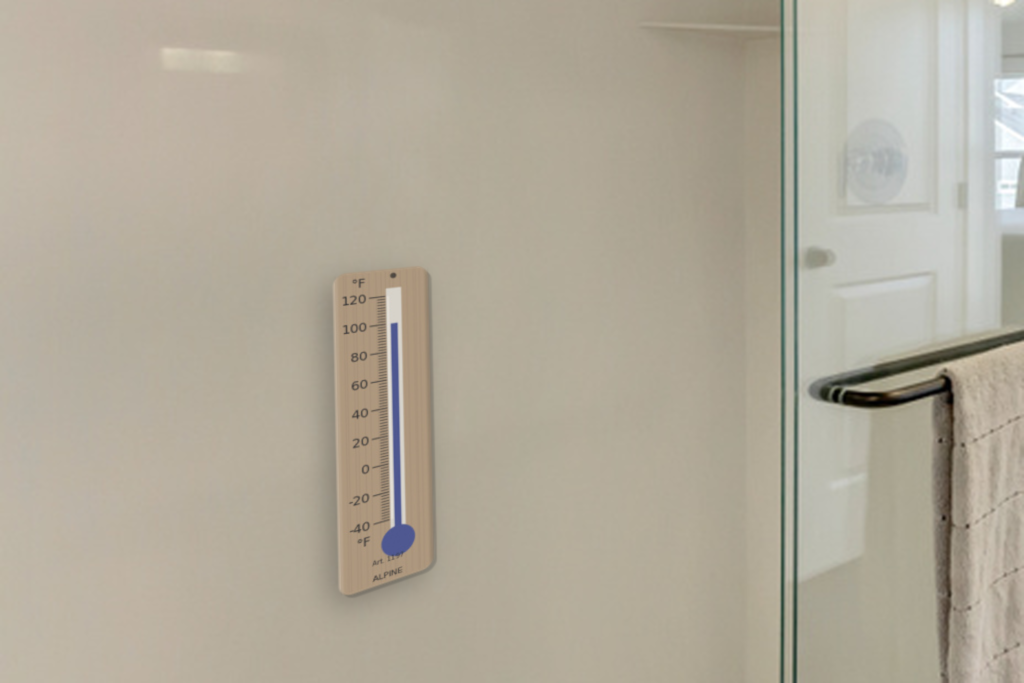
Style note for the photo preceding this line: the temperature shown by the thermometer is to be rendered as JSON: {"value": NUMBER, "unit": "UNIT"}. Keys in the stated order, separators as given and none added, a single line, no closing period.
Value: {"value": 100, "unit": "°F"}
